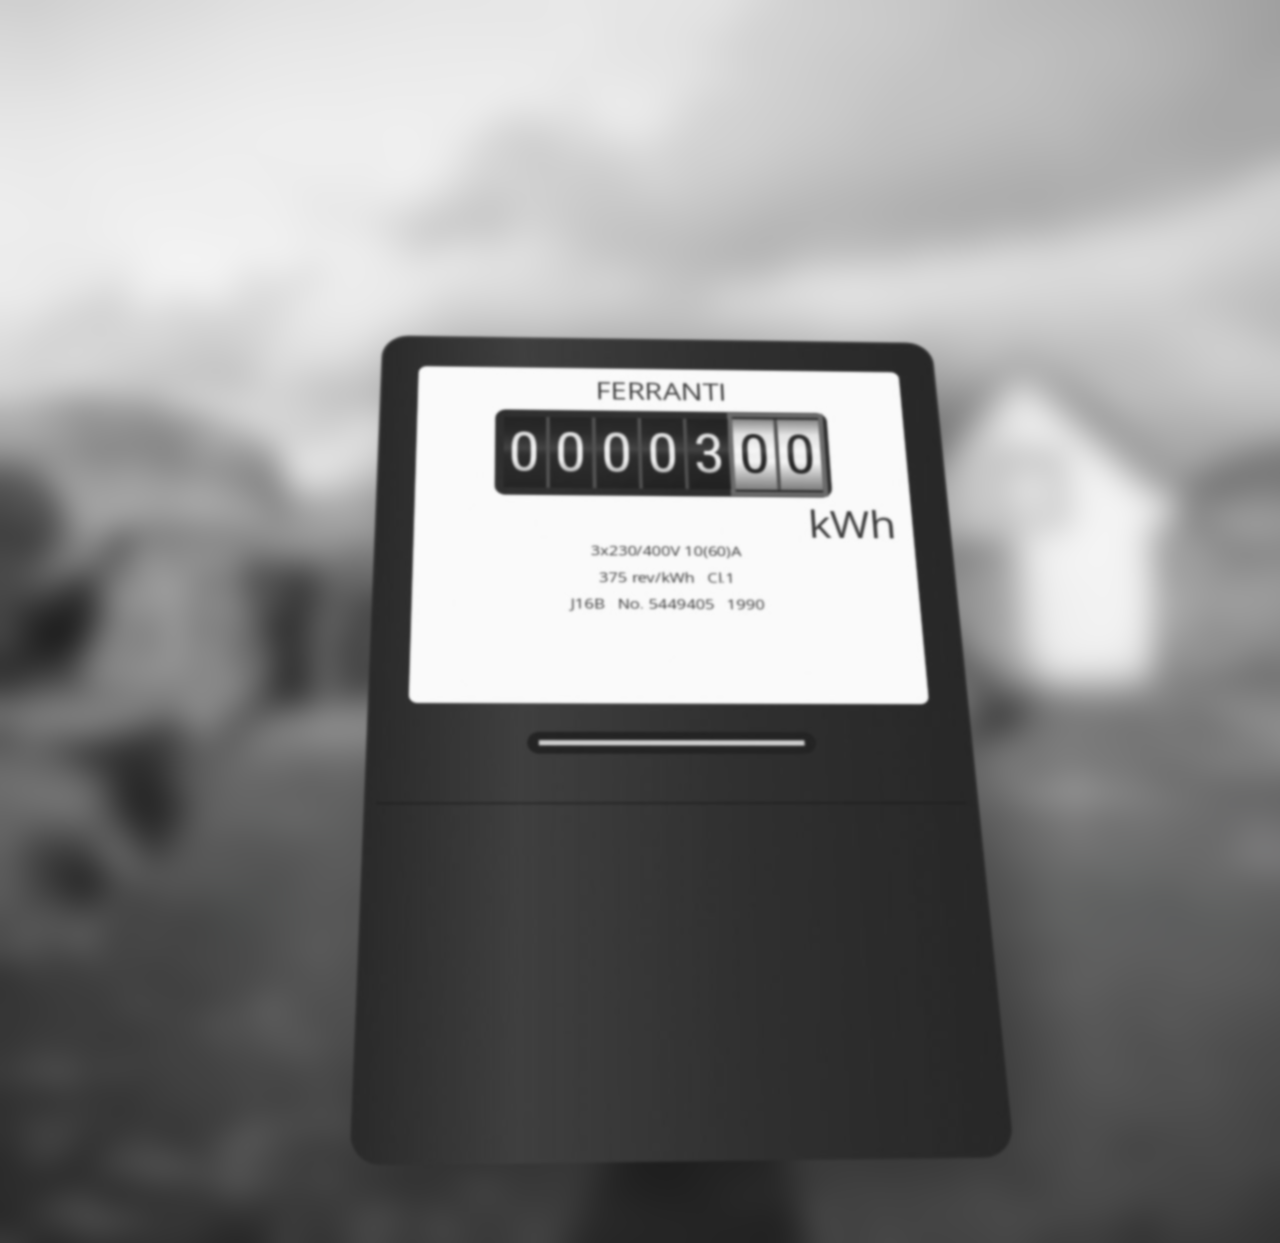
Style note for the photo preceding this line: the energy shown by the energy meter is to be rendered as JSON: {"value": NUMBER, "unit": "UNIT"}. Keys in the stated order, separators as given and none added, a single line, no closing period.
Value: {"value": 3.00, "unit": "kWh"}
